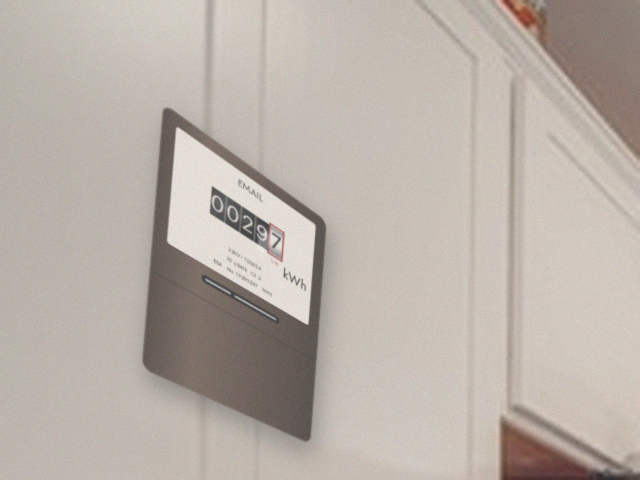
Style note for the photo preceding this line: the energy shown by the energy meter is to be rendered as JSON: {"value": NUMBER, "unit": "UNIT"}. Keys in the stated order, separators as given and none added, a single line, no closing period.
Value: {"value": 29.7, "unit": "kWh"}
